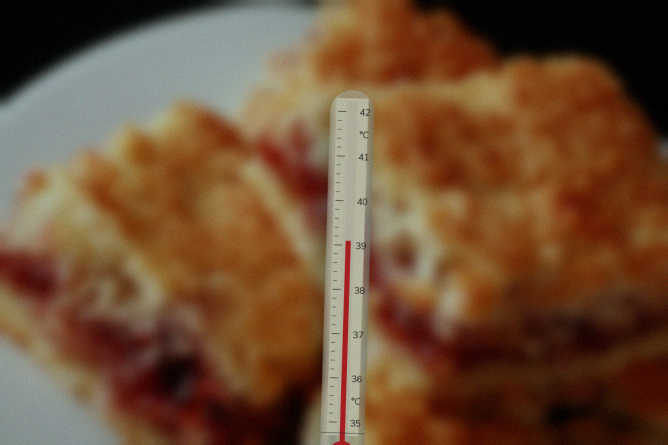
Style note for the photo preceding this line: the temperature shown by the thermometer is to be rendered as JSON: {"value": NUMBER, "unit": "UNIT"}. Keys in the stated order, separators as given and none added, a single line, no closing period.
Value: {"value": 39.1, "unit": "°C"}
